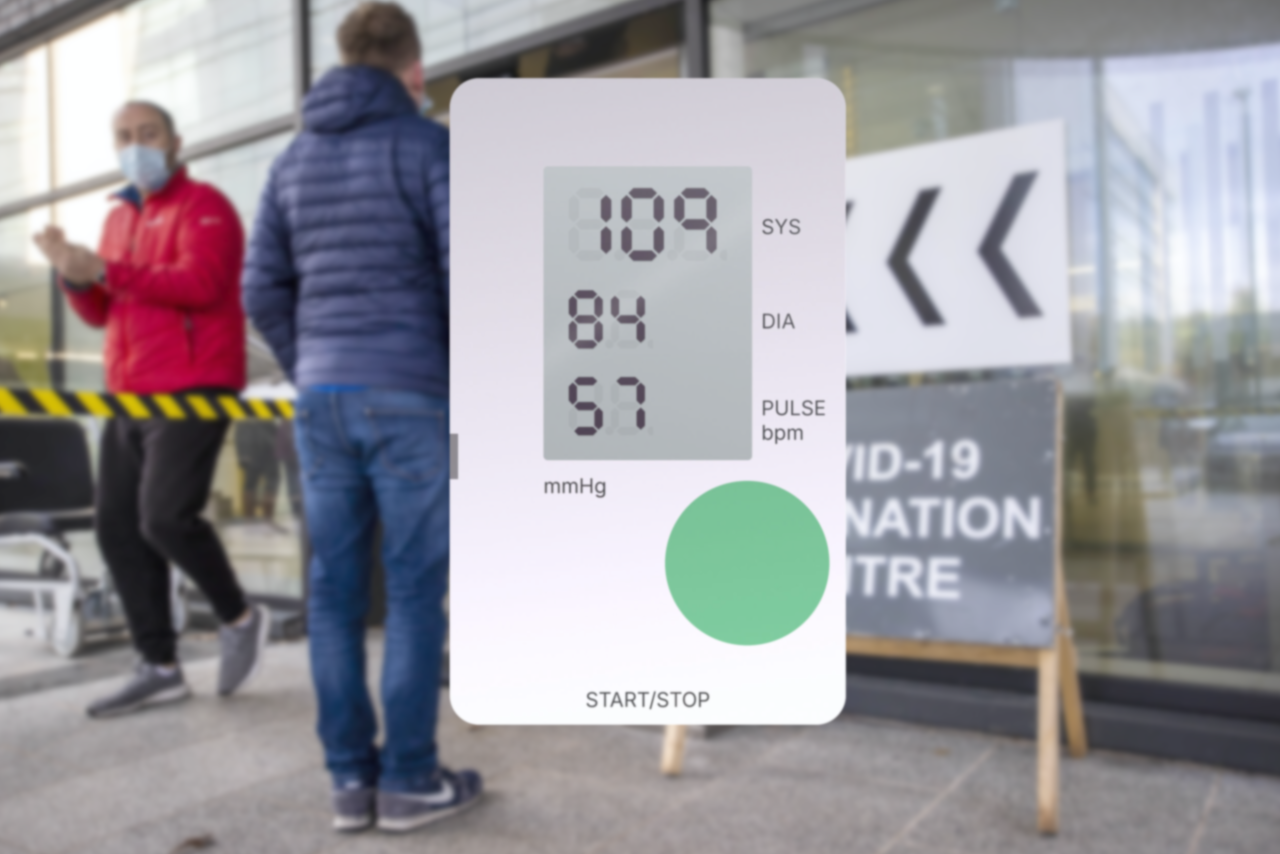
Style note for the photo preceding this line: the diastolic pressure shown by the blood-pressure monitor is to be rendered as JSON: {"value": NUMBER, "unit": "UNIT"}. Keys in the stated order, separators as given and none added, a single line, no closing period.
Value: {"value": 84, "unit": "mmHg"}
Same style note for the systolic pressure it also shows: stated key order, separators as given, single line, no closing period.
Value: {"value": 109, "unit": "mmHg"}
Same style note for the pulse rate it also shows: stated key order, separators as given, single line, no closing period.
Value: {"value": 57, "unit": "bpm"}
